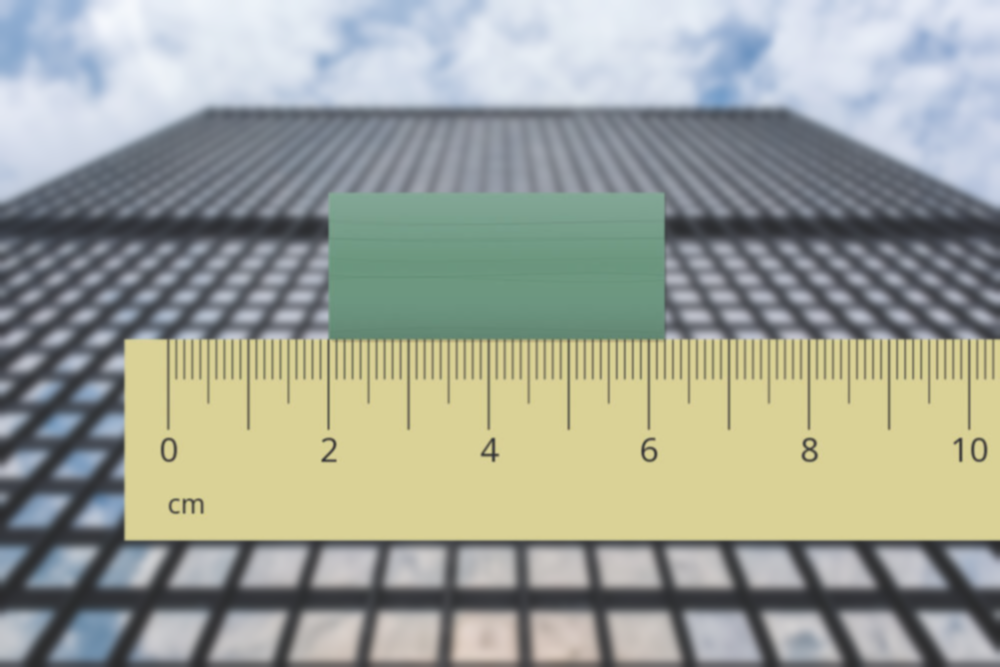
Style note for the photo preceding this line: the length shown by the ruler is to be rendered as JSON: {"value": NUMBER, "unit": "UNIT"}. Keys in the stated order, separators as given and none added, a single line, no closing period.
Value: {"value": 4.2, "unit": "cm"}
